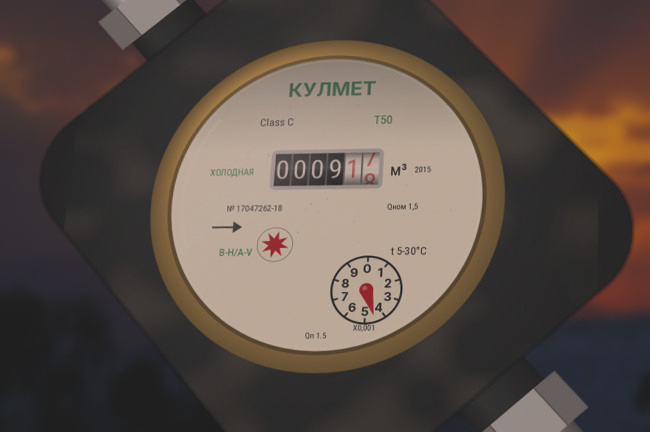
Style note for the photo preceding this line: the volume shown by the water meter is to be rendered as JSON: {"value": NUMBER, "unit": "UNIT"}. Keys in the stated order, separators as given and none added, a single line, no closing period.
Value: {"value": 9.174, "unit": "m³"}
